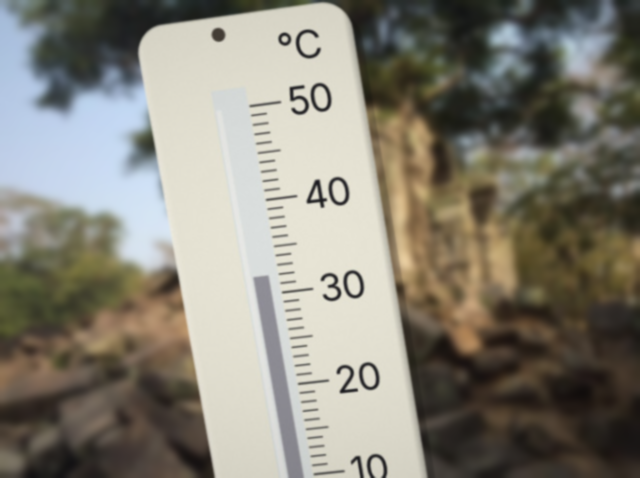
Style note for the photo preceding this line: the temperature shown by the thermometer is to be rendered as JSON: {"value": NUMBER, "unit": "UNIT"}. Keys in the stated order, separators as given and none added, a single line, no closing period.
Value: {"value": 32, "unit": "°C"}
